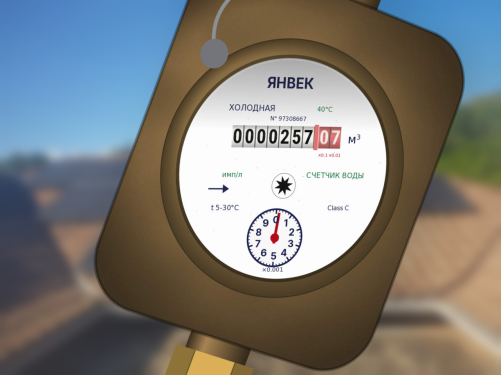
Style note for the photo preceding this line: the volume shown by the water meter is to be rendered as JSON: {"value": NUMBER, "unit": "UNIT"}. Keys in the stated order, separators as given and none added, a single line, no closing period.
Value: {"value": 257.070, "unit": "m³"}
